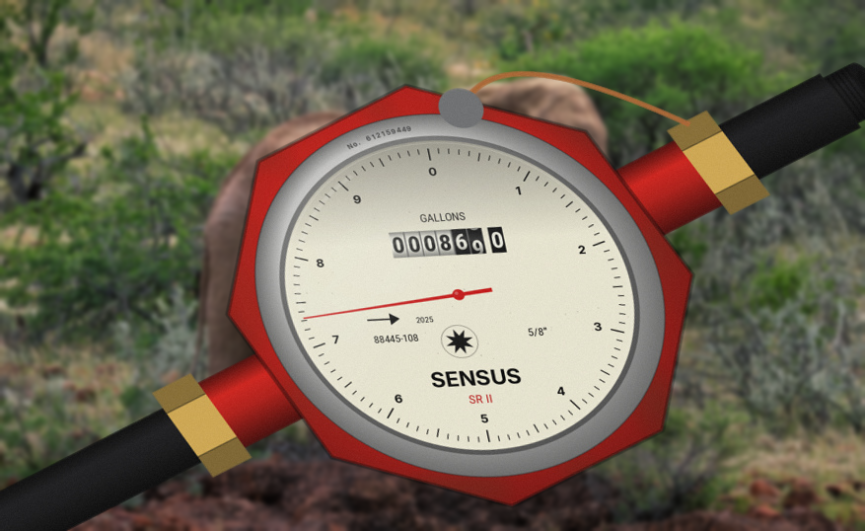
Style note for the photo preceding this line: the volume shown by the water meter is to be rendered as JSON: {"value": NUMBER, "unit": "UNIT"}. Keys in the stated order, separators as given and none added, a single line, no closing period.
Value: {"value": 8687.3, "unit": "gal"}
